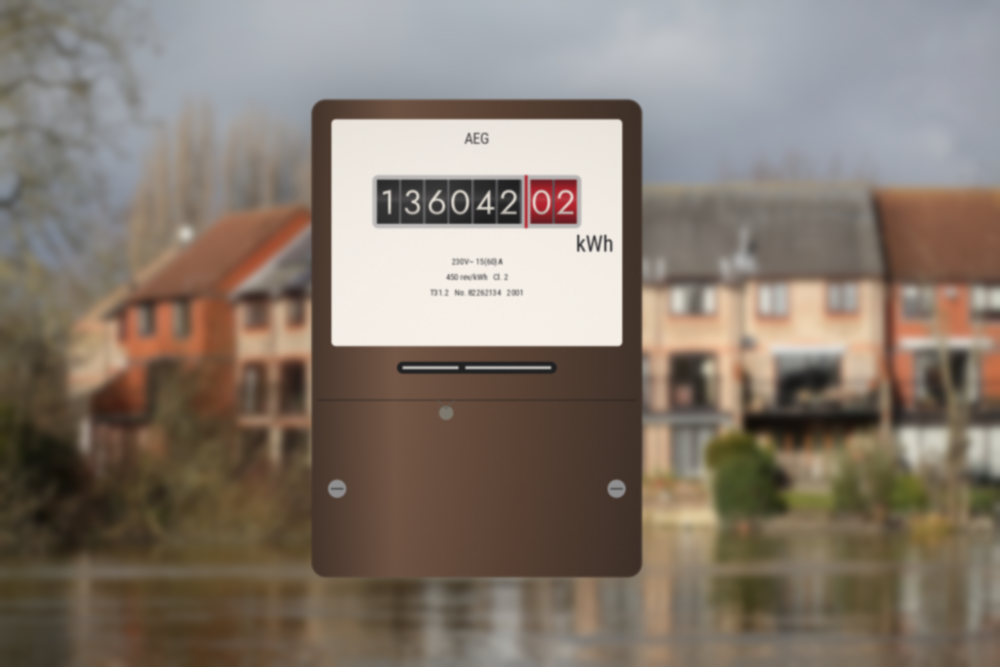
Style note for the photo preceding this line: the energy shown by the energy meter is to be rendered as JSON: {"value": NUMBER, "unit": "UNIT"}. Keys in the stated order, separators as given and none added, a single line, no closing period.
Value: {"value": 136042.02, "unit": "kWh"}
